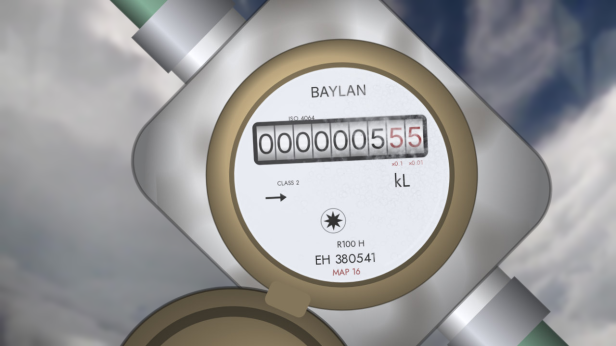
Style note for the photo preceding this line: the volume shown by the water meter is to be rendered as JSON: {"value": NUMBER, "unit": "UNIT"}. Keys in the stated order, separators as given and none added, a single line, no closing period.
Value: {"value": 5.55, "unit": "kL"}
